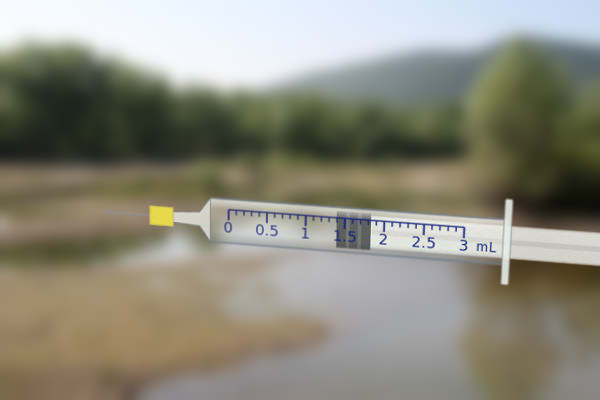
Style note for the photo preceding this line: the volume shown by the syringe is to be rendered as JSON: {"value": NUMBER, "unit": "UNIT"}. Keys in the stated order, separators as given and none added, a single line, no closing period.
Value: {"value": 1.4, "unit": "mL"}
